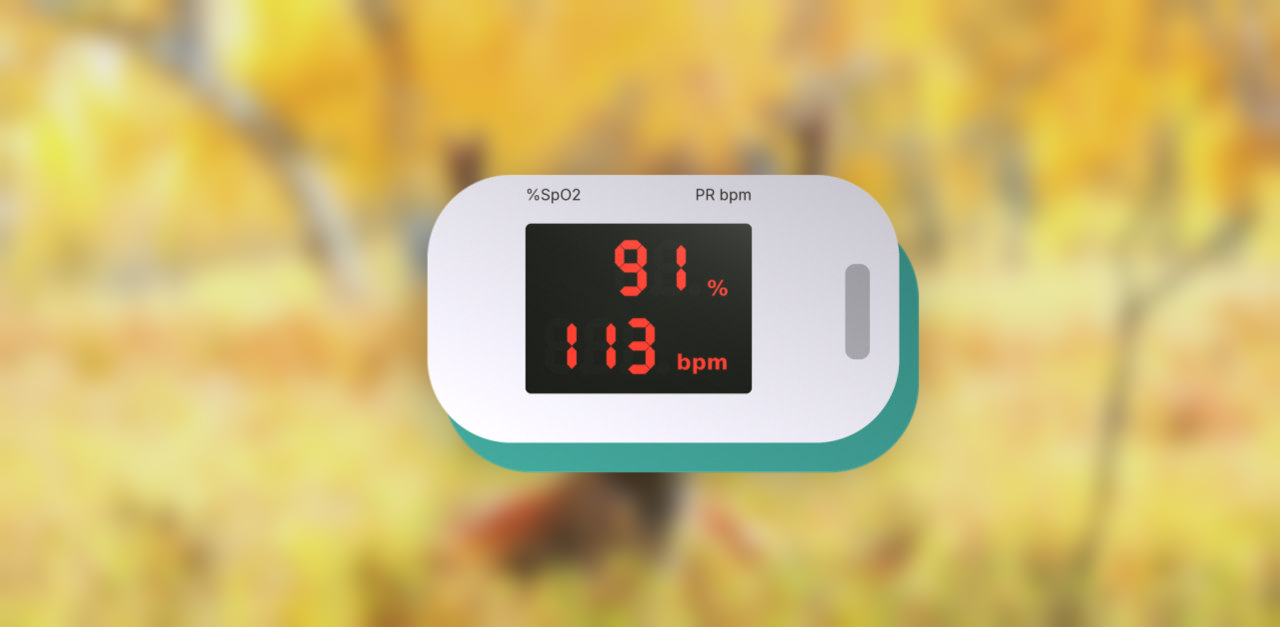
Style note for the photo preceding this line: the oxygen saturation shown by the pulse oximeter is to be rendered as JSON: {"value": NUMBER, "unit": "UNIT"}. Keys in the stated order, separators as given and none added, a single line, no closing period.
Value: {"value": 91, "unit": "%"}
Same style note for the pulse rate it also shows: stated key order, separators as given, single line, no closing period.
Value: {"value": 113, "unit": "bpm"}
